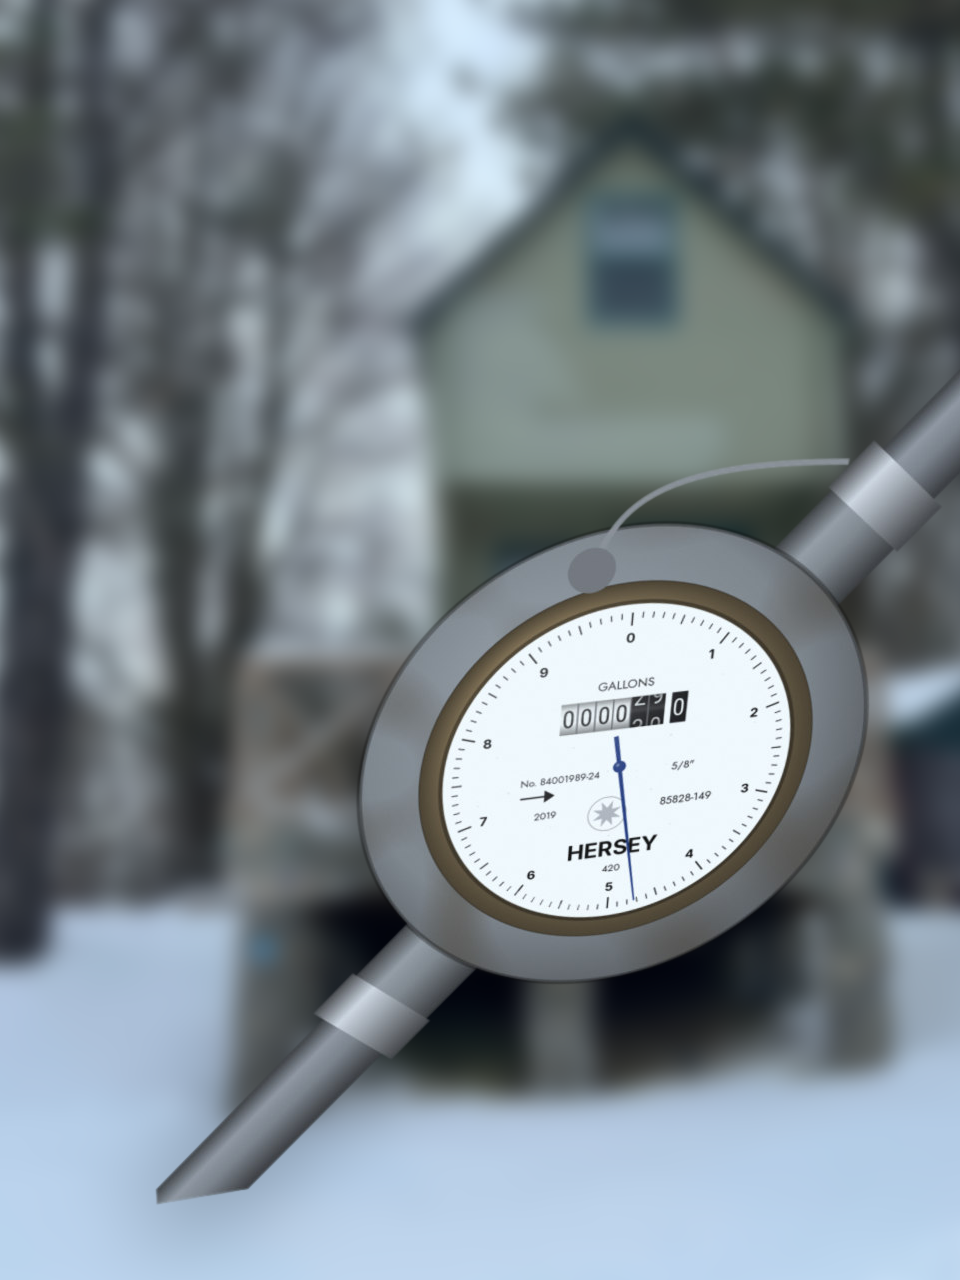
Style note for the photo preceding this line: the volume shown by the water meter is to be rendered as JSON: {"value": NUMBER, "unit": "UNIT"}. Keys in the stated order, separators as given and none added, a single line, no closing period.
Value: {"value": 294.7, "unit": "gal"}
